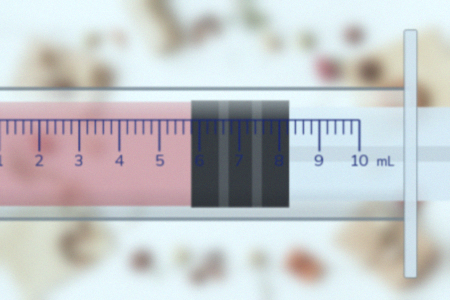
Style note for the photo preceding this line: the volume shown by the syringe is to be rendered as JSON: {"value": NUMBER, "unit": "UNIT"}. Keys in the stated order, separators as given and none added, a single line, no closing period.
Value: {"value": 5.8, "unit": "mL"}
